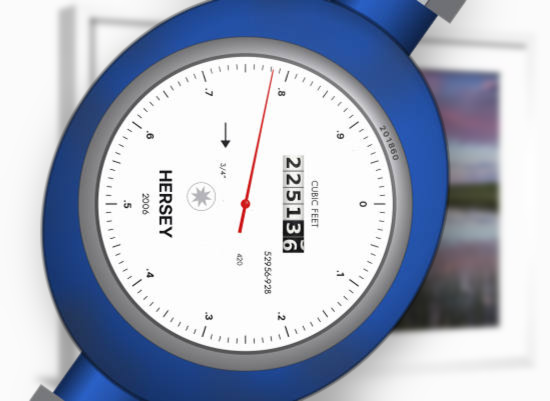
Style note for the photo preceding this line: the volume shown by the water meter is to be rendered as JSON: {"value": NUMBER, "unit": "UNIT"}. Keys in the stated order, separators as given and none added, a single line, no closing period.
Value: {"value": 225135.78, "unit": "ft³"}
